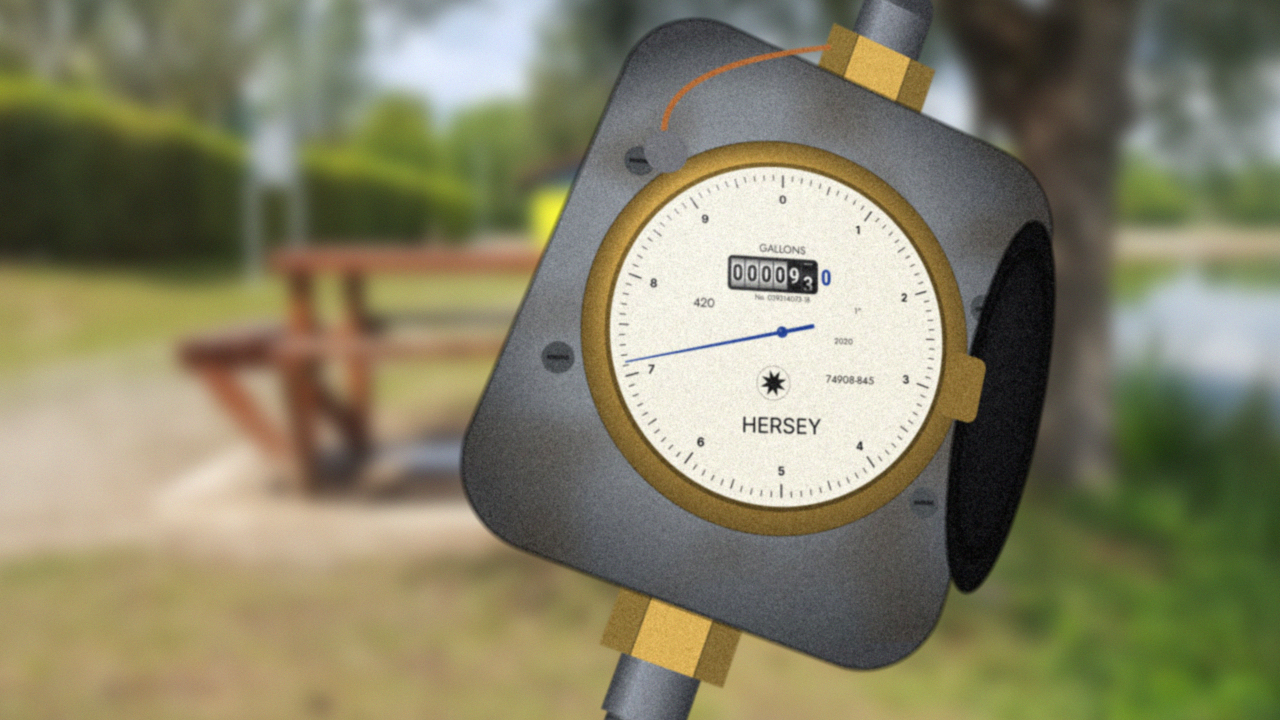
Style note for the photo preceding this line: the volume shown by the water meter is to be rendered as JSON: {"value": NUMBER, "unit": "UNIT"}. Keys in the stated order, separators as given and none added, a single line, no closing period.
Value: {"value": 927.1, "unit": "gal"}
